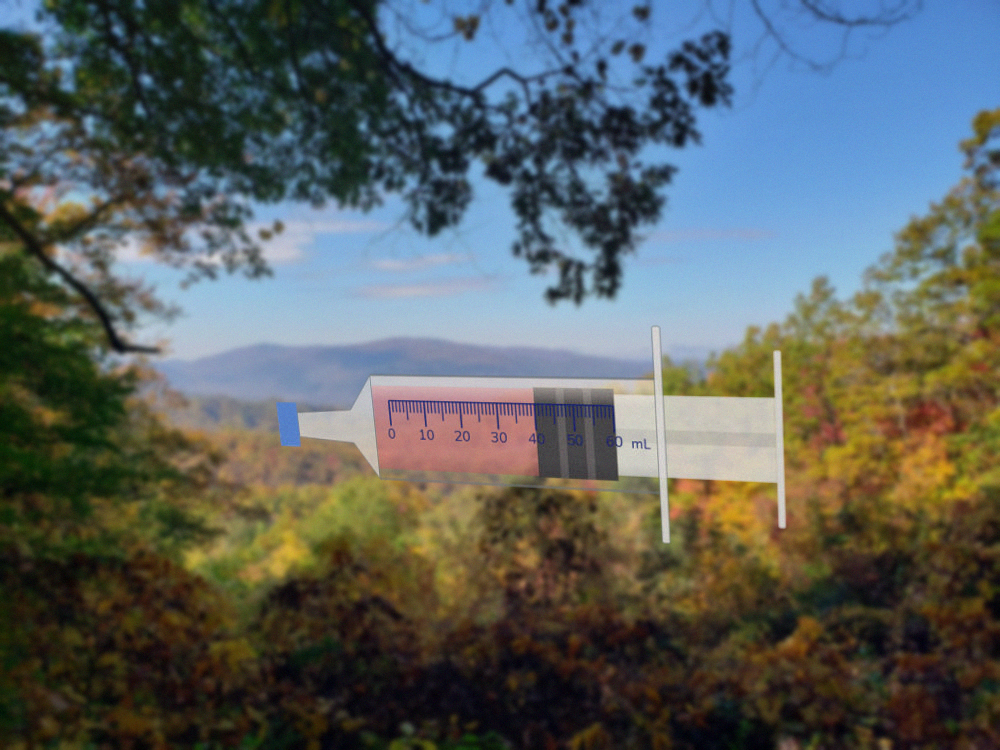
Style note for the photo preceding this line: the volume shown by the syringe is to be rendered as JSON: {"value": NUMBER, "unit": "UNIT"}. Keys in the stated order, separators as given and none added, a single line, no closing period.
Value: {"value": 40, "unit": "mL"}
